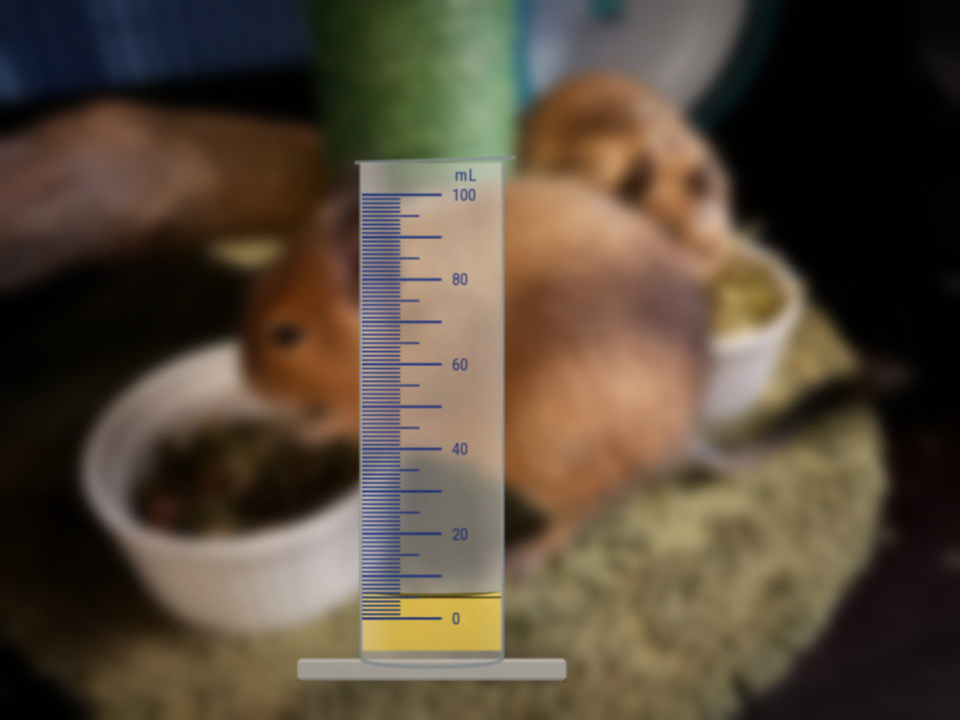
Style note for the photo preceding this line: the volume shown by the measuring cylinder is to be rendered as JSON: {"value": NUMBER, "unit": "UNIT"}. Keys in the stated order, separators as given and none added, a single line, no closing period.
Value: {"value": 5, "unit": "mL"}
